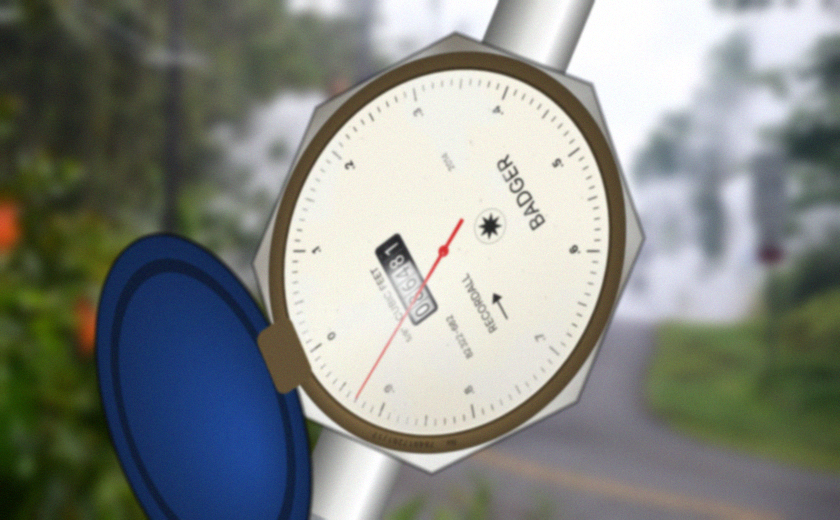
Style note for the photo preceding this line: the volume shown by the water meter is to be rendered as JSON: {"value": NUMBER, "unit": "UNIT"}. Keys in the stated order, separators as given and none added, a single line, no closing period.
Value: {"value": 86480.93, "unit": "ft³"}
